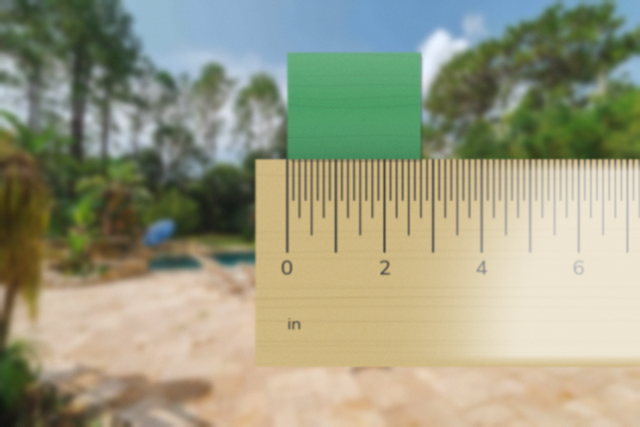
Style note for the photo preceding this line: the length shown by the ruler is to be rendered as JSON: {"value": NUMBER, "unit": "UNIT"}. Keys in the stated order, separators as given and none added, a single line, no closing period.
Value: {"value": 2.75, "unit": "in"}
